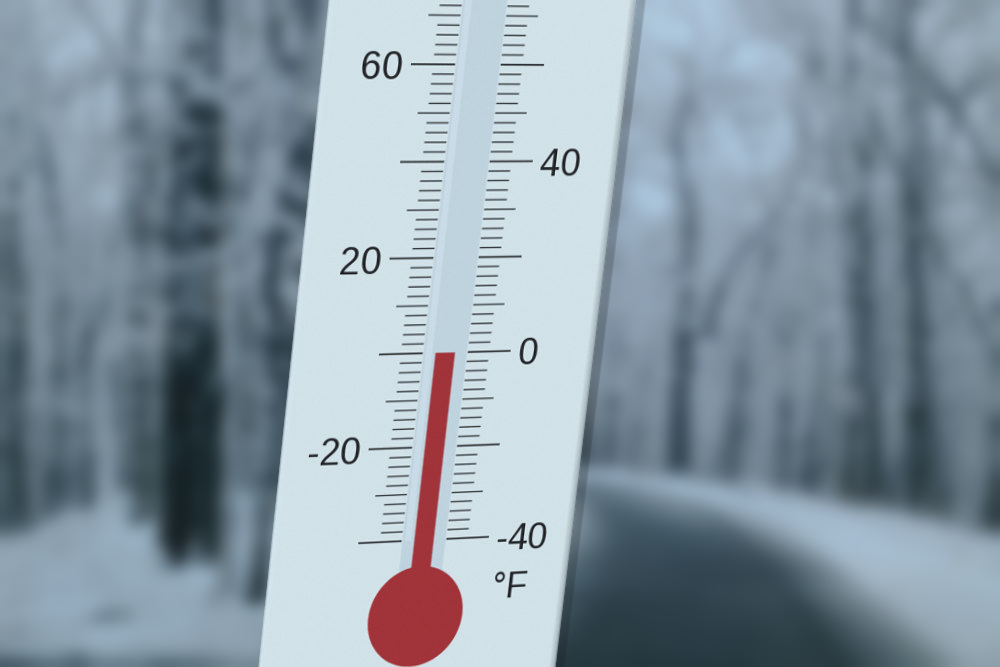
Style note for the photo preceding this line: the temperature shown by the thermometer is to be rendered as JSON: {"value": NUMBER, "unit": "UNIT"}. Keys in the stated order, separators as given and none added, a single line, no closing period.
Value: {"value": 0, "unit": "°F"}
